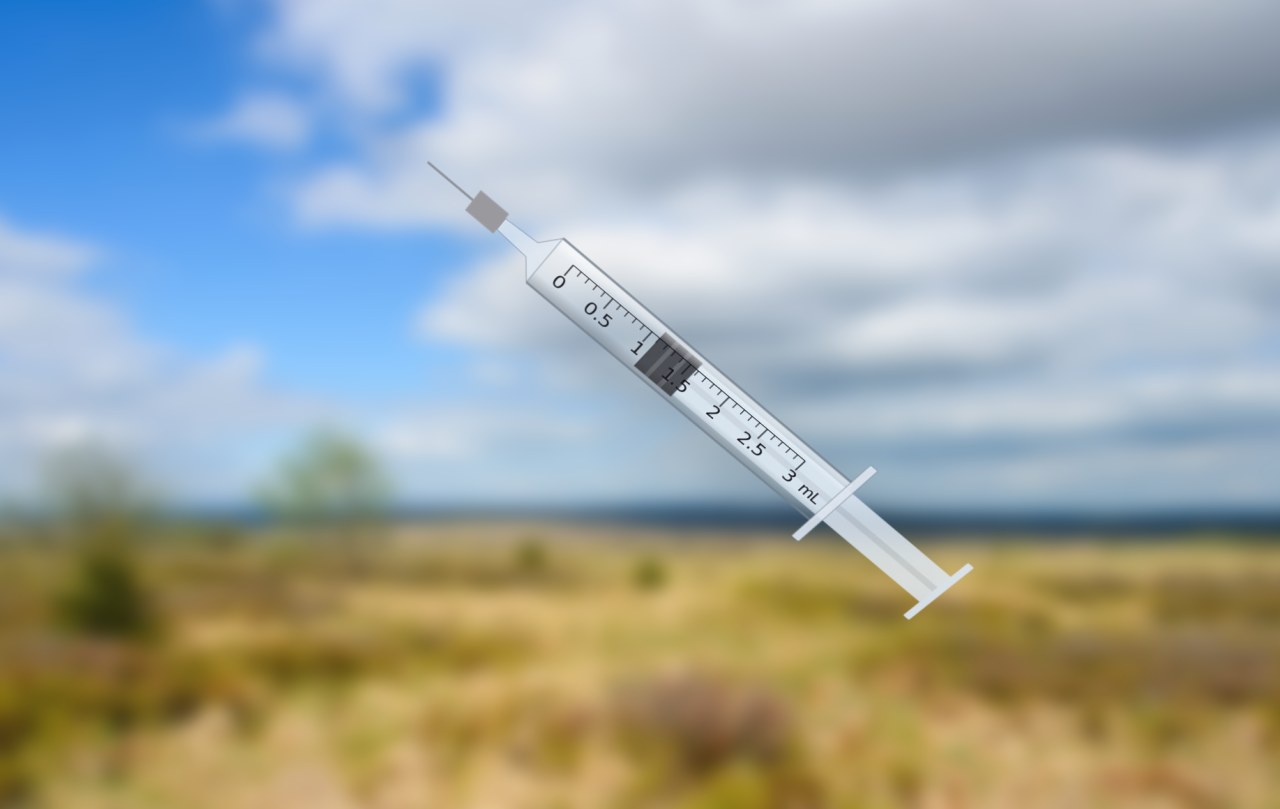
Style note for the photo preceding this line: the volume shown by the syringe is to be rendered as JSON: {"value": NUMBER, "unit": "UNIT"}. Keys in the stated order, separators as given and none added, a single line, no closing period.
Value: {"value": 1.1, "unit": "mL"}
